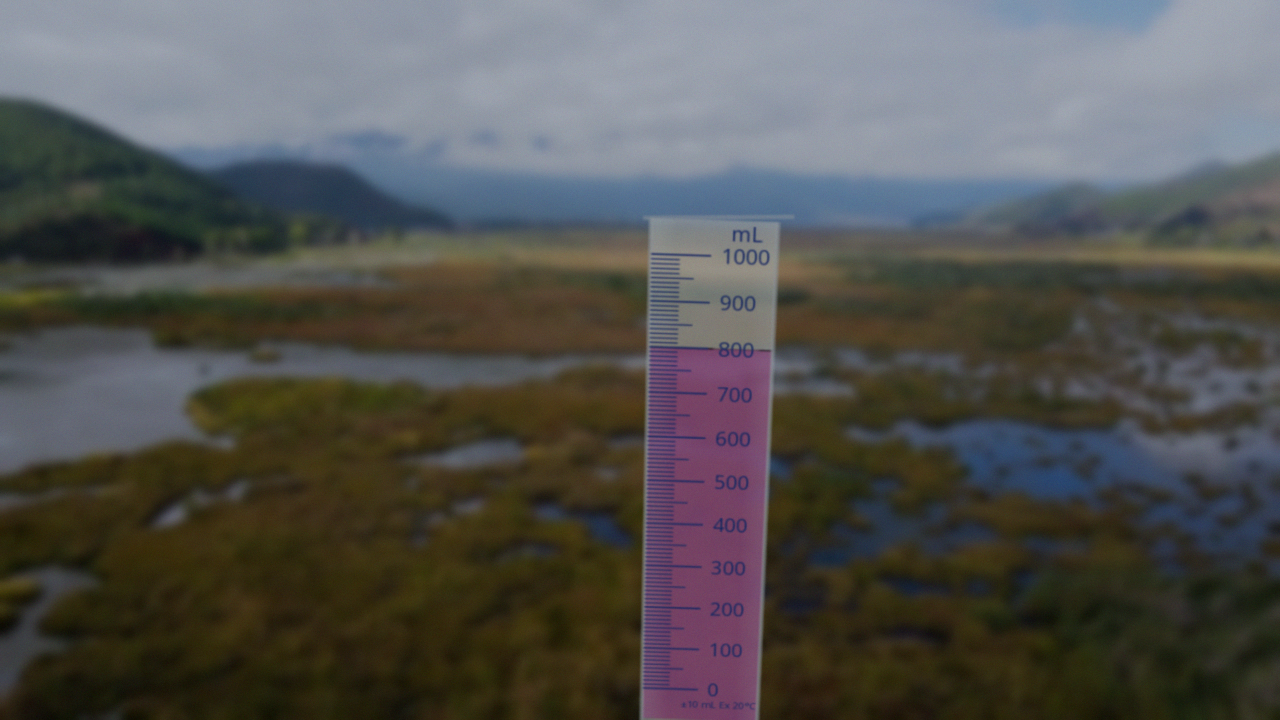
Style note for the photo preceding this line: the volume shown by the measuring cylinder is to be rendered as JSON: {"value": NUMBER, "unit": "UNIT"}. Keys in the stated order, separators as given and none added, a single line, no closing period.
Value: {"value": 800, "unit": "mL"}
